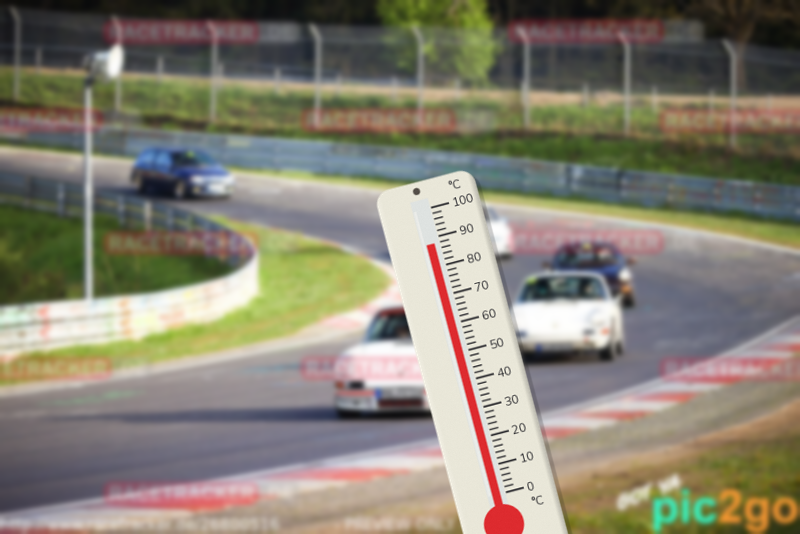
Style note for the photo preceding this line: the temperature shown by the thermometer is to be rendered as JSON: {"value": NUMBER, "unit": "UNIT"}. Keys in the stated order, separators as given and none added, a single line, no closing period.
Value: {"value": 88, "unit": "°C"}
